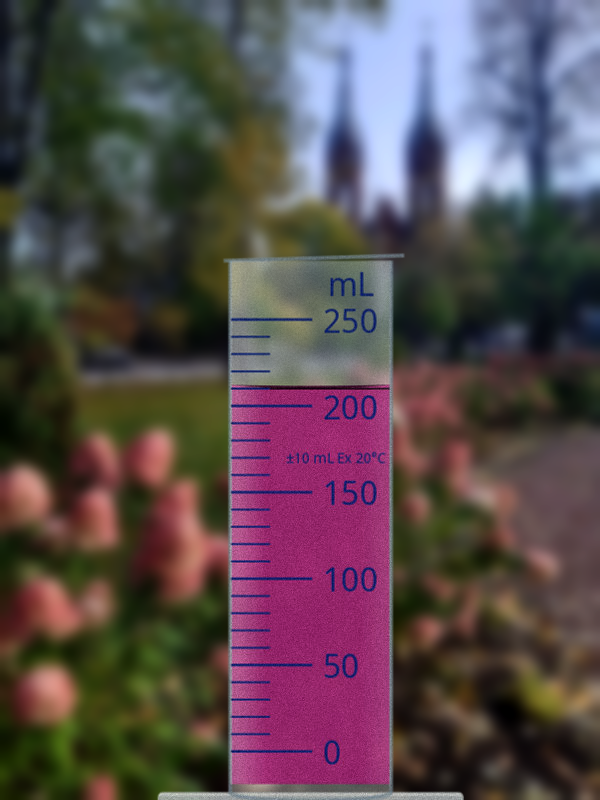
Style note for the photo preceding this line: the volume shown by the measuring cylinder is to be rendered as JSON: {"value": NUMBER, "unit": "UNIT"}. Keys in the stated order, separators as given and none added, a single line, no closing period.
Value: {"value": 210, "unit": "mL"}
